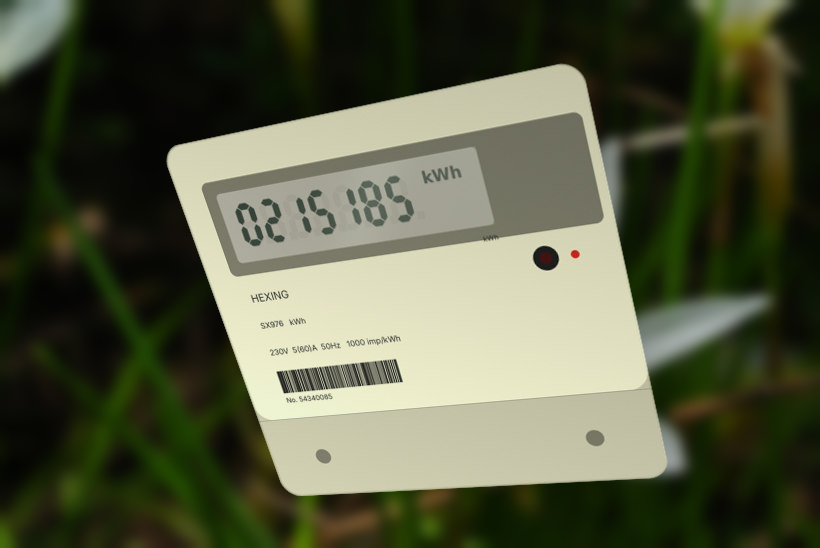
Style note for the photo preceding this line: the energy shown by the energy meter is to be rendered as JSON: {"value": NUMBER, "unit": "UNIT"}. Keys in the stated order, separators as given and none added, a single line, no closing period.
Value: {"value": 215185, "unit": "kWh"}
